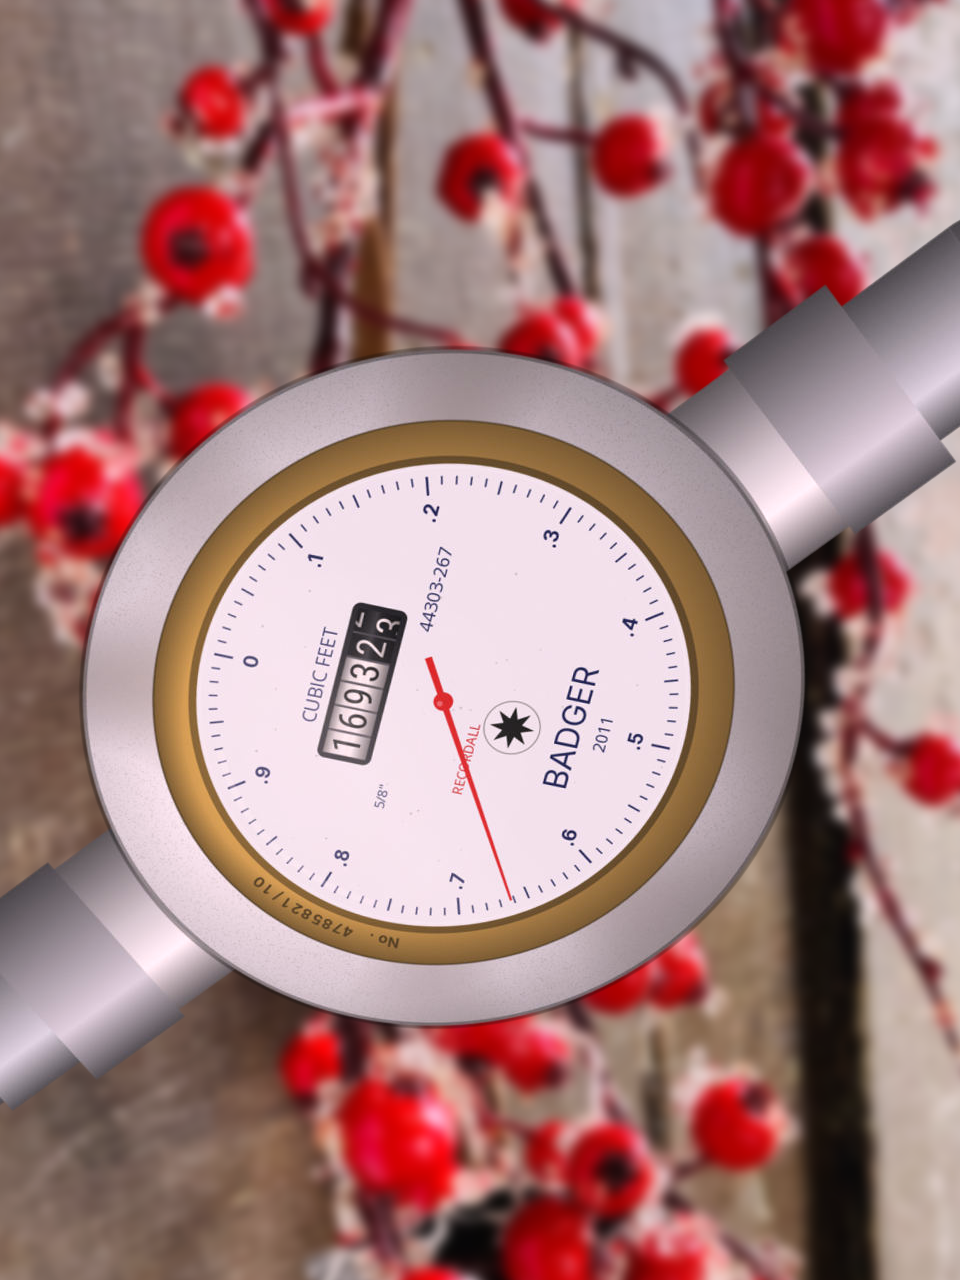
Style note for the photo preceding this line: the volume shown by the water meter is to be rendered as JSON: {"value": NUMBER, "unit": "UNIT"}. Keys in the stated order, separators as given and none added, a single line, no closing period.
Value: {"value": 169322.66, "unit": "ft³"}
